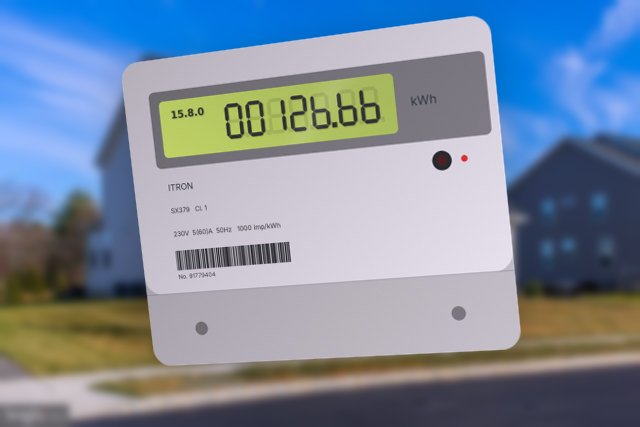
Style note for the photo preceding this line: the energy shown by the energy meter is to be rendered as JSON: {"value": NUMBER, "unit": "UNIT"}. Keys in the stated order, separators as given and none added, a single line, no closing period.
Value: {"value": 126.66, "unit": "kWh"}
